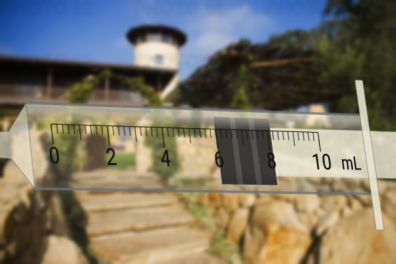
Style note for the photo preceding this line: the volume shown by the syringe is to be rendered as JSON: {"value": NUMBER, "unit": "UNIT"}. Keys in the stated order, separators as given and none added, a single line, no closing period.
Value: {"value": 6, "unit": "mL"}
